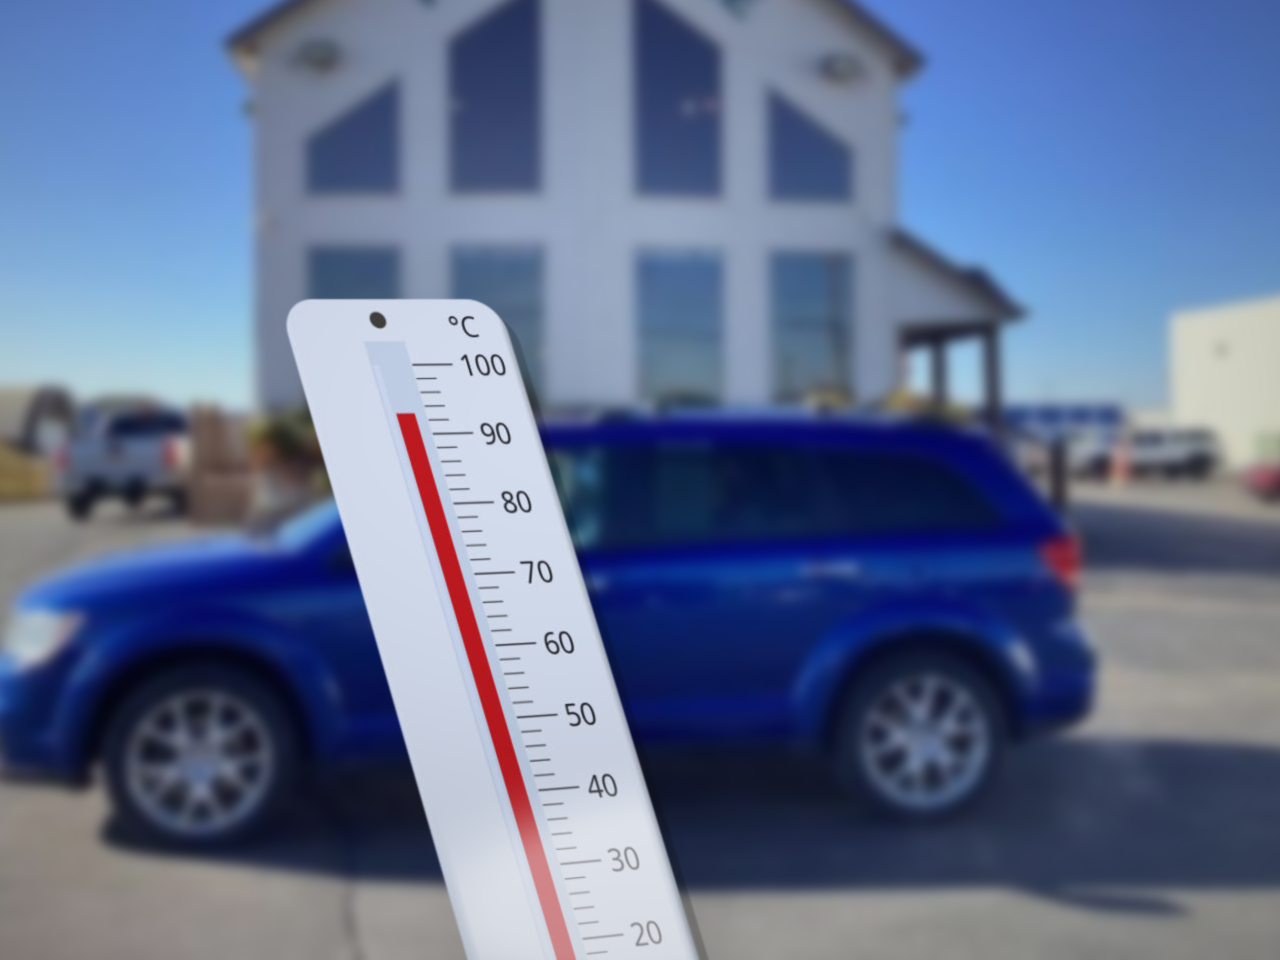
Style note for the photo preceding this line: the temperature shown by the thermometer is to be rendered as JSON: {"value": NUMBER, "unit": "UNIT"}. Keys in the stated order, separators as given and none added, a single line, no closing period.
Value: {"value": 93, "unit": "°C"}
